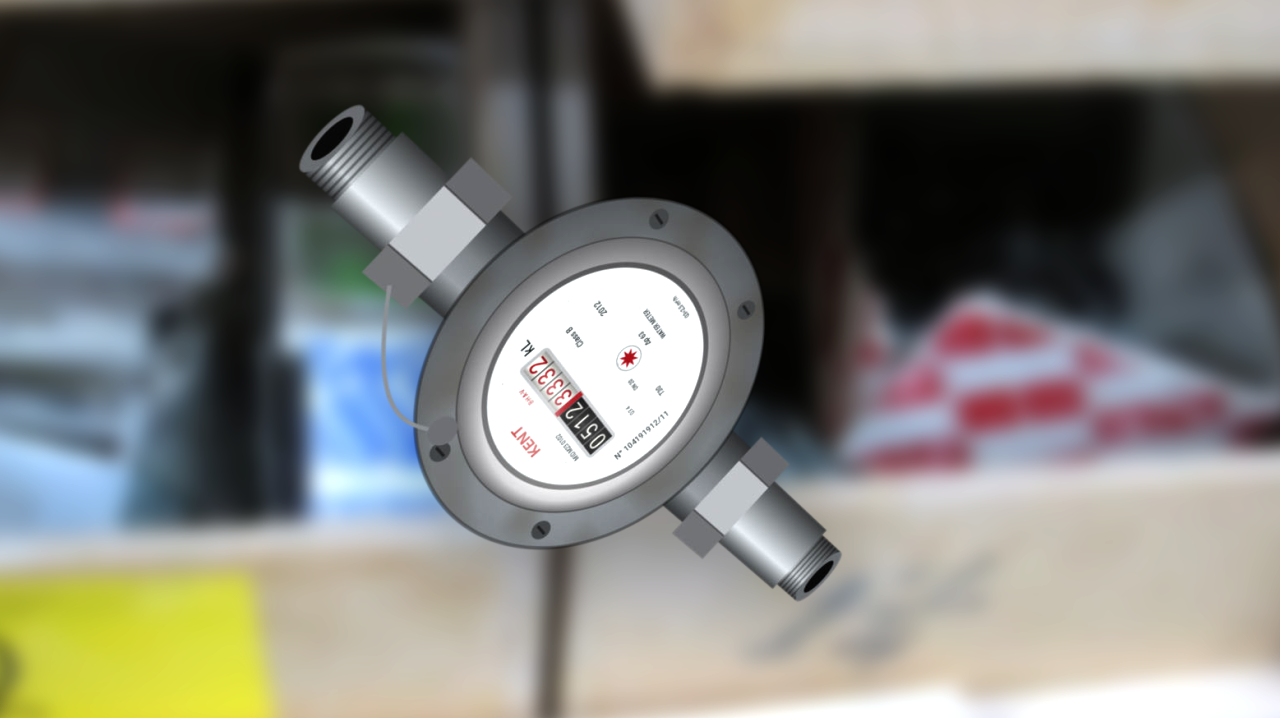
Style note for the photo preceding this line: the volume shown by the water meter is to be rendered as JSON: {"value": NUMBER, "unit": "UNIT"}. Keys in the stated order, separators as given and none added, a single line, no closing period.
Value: {"value": 512.3332, "unit": "kL"}
